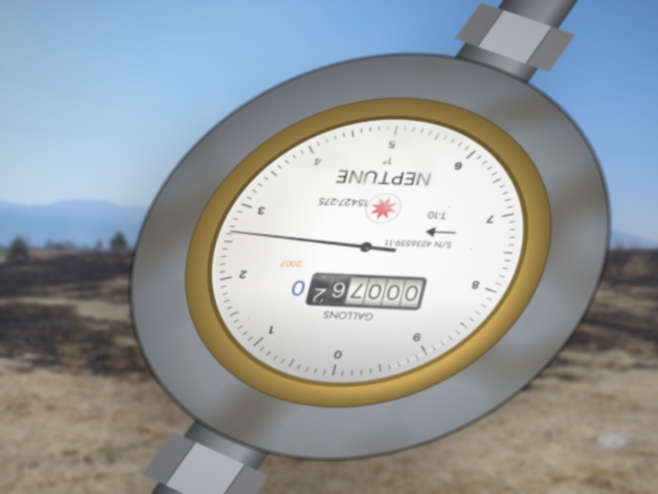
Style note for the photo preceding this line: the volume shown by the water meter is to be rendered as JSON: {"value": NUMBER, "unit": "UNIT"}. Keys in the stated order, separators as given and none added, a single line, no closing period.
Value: {"value": 7622.6, "unit": "gal"}
